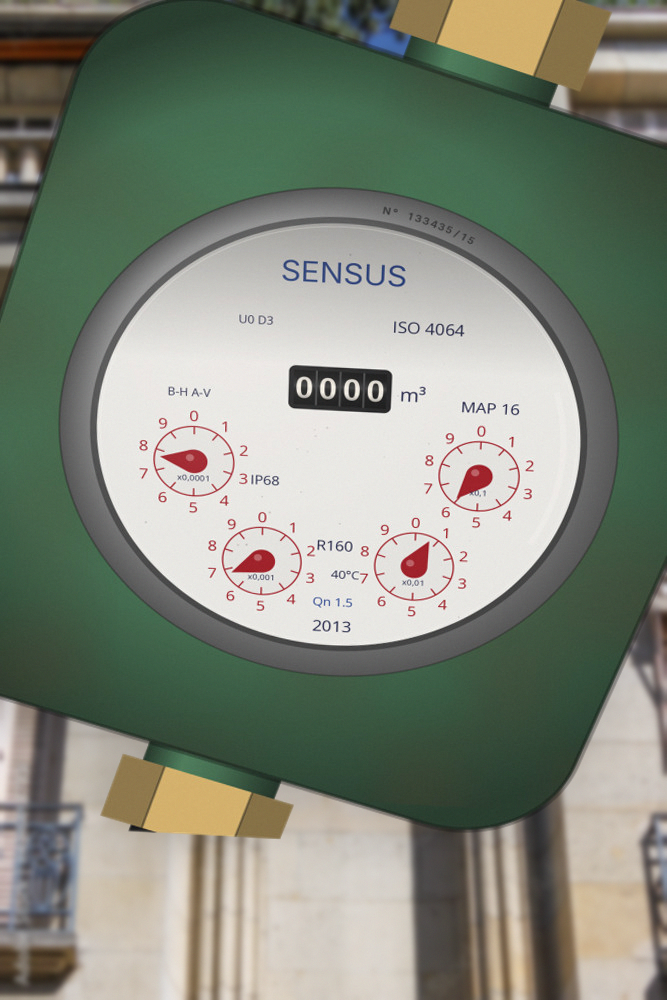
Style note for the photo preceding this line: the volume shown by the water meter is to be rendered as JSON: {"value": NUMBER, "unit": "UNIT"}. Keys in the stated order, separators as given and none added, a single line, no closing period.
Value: {"value": 0.6067, "unit": "m³"}
